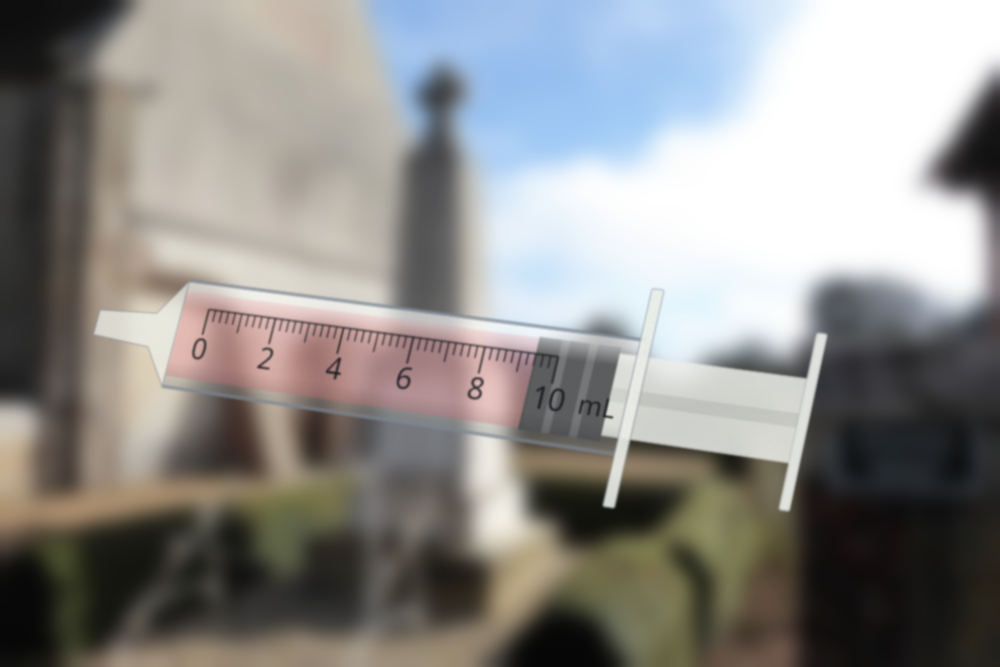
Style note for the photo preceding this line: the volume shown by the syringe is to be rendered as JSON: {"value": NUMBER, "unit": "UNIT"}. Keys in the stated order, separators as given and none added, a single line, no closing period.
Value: {"value": 9.4, "unit": "mL"}
